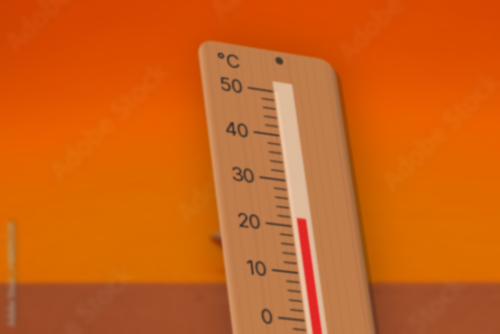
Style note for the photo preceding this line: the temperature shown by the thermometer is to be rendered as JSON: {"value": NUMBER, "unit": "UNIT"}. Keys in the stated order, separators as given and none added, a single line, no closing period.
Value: {"value": 22, "unit": "°C"}
